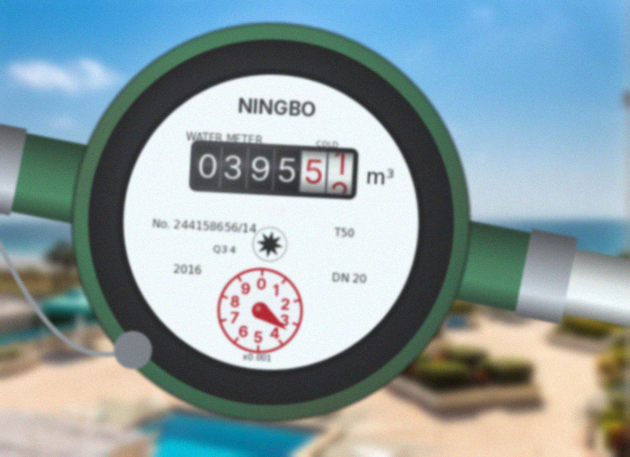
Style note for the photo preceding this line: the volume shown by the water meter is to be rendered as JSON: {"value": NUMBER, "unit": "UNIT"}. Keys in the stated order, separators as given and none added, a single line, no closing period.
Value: {"value": 395.513, "unit": "m³"}
